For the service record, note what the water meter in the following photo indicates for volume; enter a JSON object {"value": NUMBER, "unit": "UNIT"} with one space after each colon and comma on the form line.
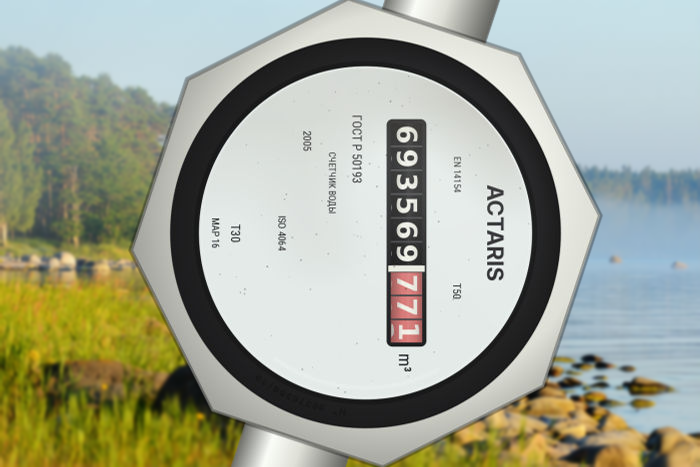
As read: {"value": 693569.771, "unit": "m³"}
